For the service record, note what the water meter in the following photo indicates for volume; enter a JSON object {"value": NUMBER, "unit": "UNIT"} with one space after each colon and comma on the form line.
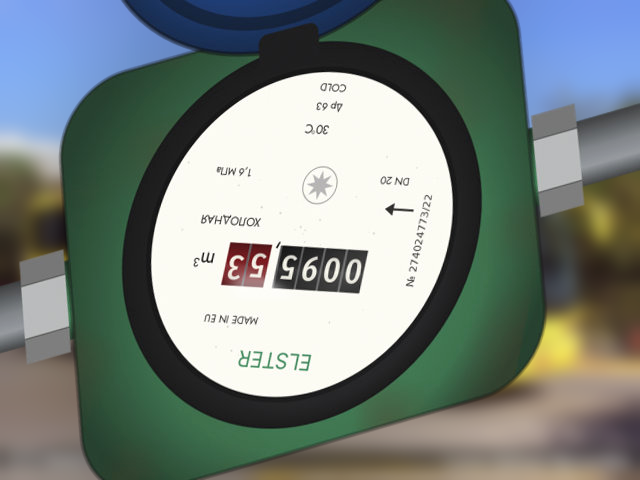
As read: {"value": 95.53, "unit": "m³"}
